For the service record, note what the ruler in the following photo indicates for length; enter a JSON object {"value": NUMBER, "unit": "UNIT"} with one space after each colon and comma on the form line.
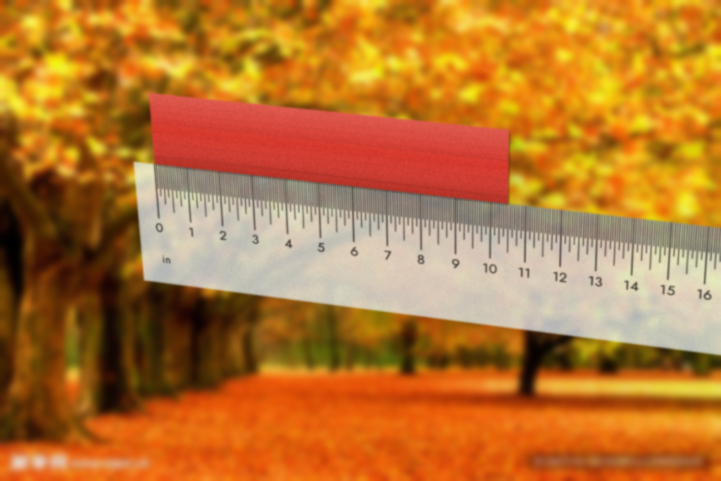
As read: {"value": 10.5, "unit": "in"}
